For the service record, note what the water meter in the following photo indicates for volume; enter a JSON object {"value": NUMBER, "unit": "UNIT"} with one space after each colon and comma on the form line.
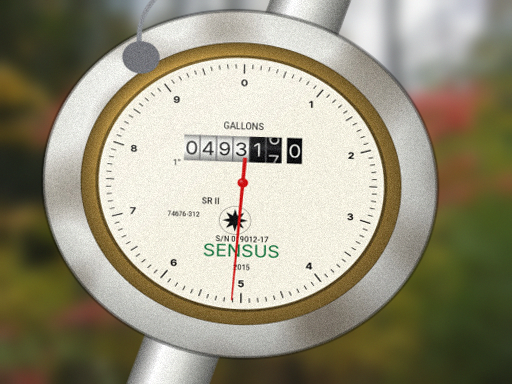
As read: {"value": 493165.1, "unit": "gal"}
